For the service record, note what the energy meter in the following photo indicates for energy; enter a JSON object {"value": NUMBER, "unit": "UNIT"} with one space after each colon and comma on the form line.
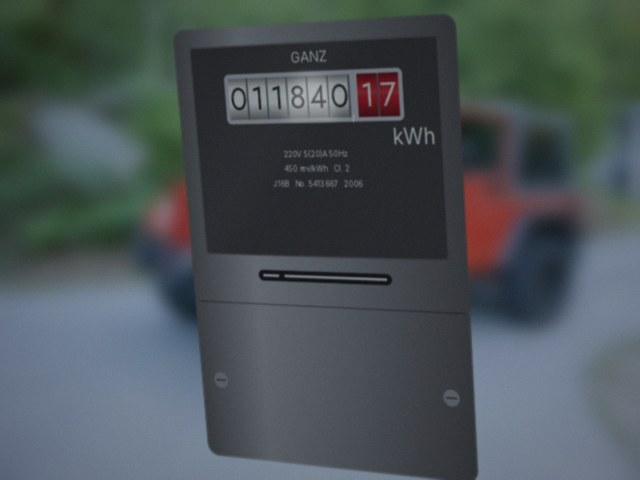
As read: {"value": 11840.17, "unit": "kWh"}
